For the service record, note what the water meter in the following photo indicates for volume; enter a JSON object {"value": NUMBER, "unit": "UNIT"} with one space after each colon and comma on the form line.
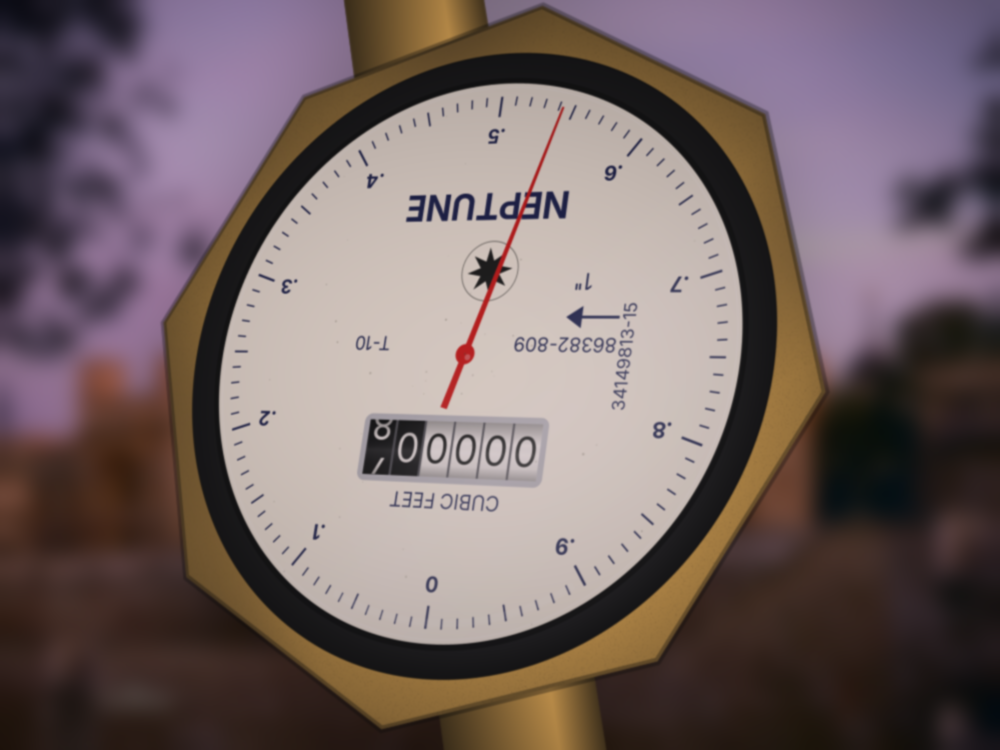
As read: {"value": 7.54, "unit": "ft³"}
